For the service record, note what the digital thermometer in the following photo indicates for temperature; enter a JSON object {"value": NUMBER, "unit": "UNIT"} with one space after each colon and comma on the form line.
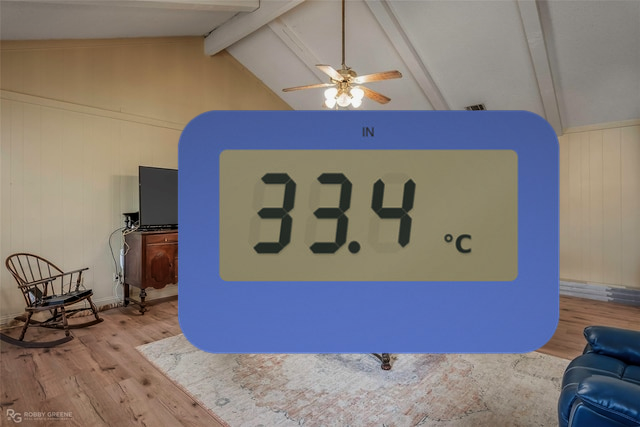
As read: {"value": 33.4, "unit": "°C"}
